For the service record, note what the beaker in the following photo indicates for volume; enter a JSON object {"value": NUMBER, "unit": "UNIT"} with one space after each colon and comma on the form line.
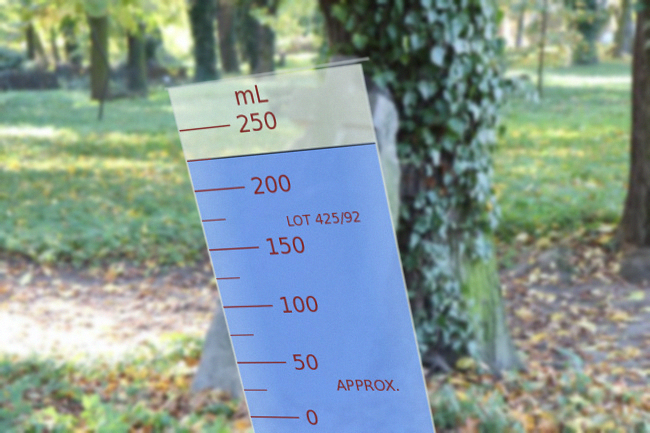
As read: {"value": 225, "unit": "mL"}
